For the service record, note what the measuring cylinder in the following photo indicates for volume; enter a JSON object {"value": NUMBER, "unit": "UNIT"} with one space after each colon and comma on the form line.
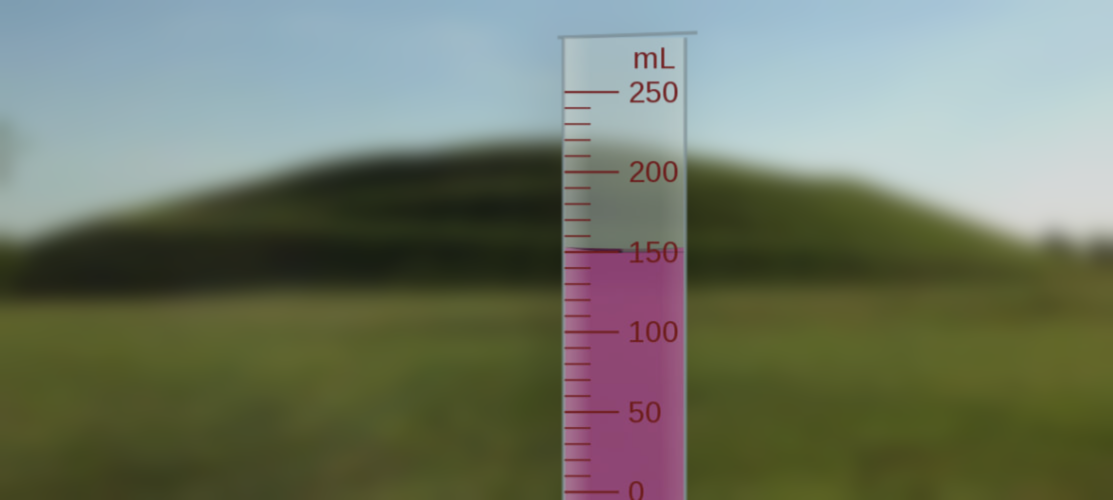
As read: {"value": 150, "unit": "mL"}
